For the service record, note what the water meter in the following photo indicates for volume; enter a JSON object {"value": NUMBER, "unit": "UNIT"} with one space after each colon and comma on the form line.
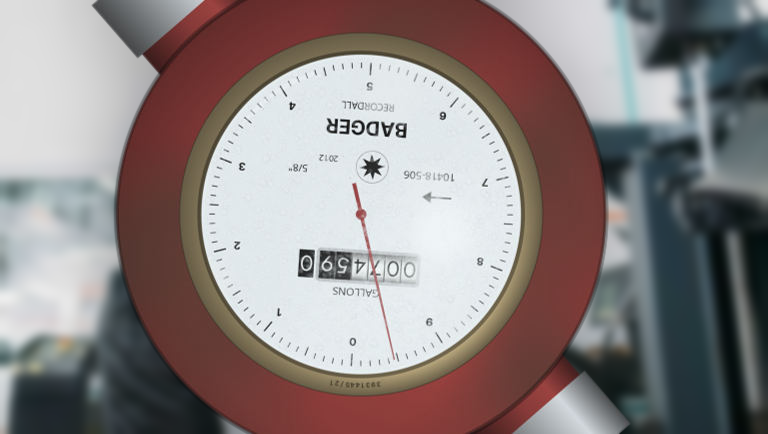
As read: {"value": 74589.5, "unit": "gal"}
